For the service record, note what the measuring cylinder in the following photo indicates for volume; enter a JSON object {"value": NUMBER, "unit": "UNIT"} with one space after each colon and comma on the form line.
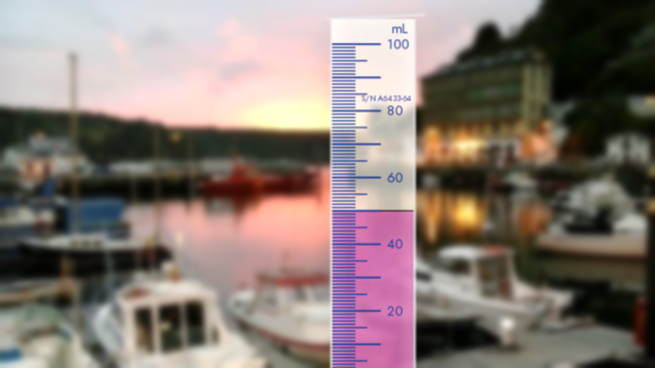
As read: {"value": 50, "unit": "mL"}
